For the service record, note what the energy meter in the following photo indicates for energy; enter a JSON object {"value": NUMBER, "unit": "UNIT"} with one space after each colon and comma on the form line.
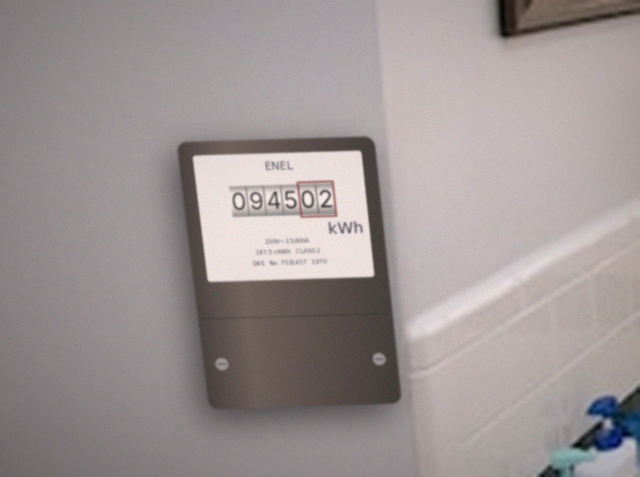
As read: {"value": 945.02, "unit": "kWh"}
